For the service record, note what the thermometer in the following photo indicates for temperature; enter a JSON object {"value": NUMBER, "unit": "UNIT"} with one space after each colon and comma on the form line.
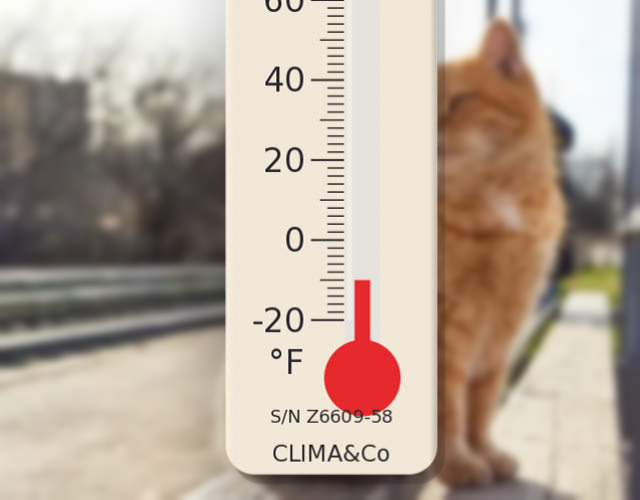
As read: {"value": -10, "unit": "°F"}
